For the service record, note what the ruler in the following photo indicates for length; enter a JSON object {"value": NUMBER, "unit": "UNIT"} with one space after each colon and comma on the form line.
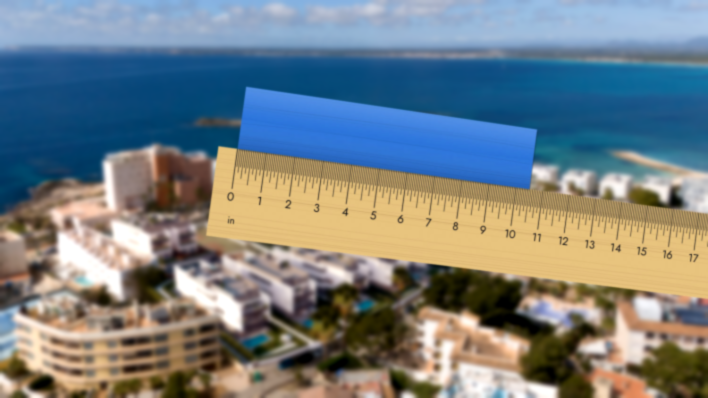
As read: {"value": 10.5, "unit": "in"}
